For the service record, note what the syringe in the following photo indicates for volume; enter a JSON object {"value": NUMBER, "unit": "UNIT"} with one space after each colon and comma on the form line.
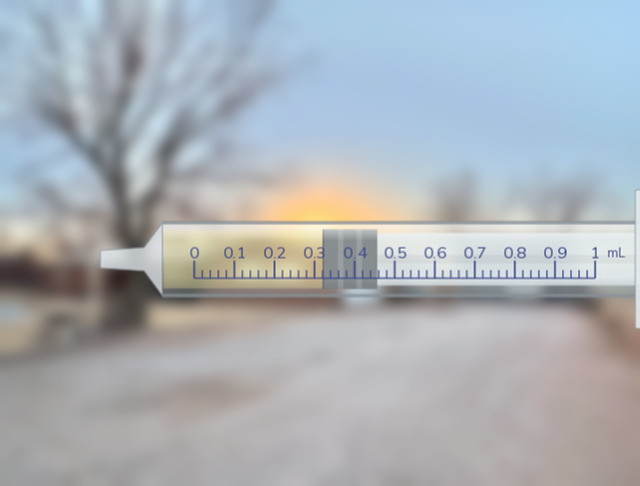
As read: {"value": 0.32, "unit": "mL"}
